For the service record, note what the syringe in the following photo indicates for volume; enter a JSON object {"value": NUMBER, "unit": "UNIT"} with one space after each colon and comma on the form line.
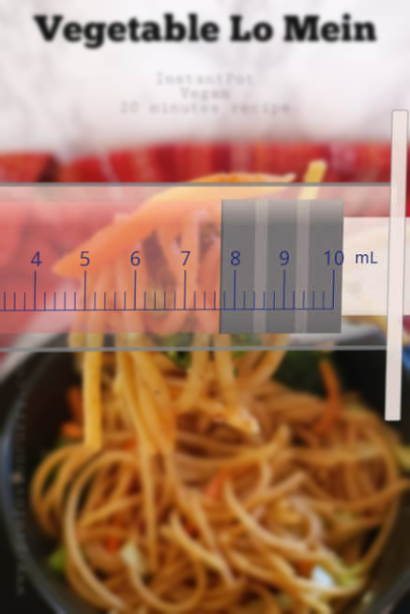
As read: {"value": 7.7, "unit": "mL"}
